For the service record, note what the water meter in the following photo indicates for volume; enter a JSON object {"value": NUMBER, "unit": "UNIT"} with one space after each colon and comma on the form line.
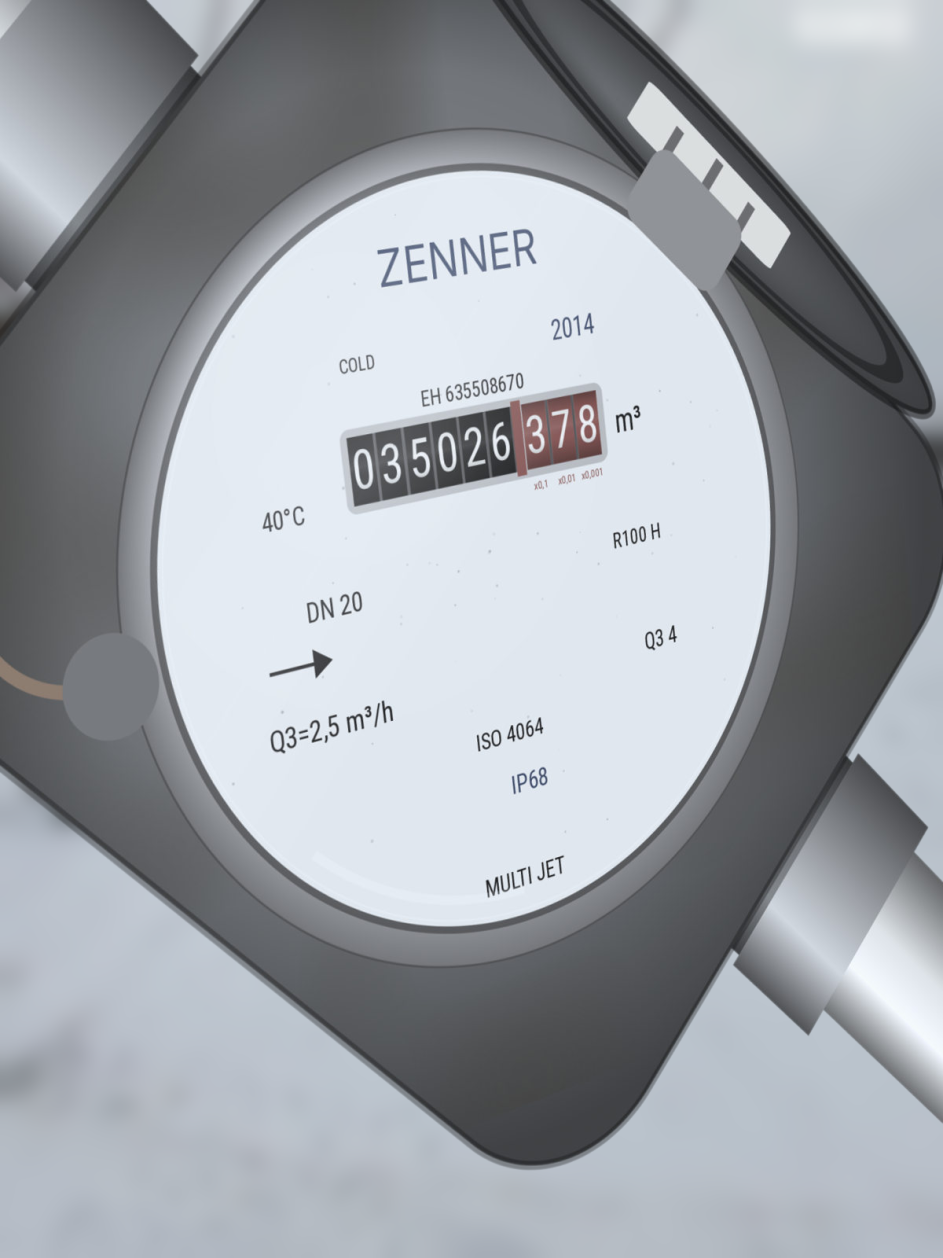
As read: {"value": 35026.378, "unit": "m³"}
